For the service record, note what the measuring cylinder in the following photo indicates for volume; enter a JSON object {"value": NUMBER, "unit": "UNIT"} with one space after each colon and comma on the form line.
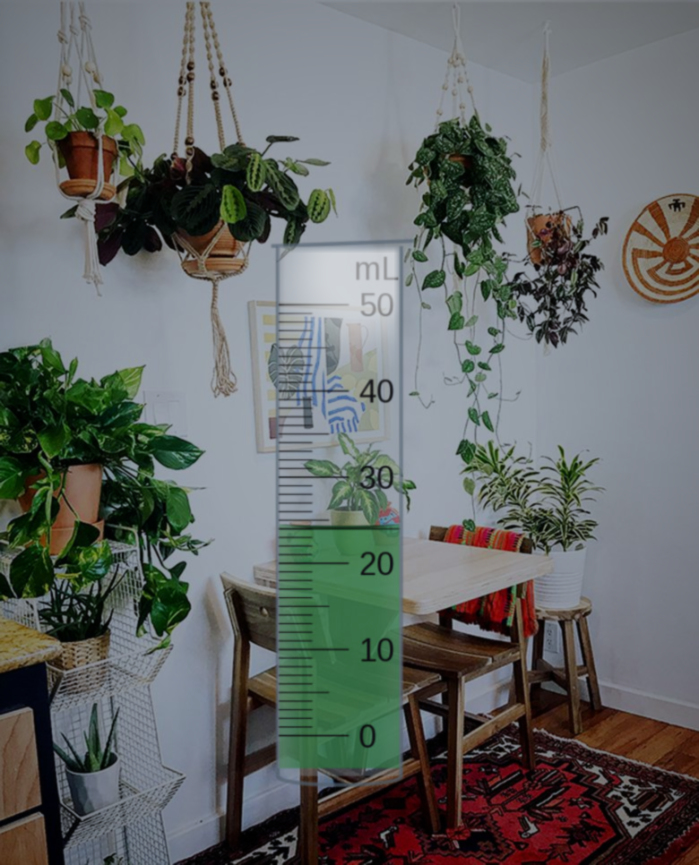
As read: {"value": 24, "unit": "mL"}
